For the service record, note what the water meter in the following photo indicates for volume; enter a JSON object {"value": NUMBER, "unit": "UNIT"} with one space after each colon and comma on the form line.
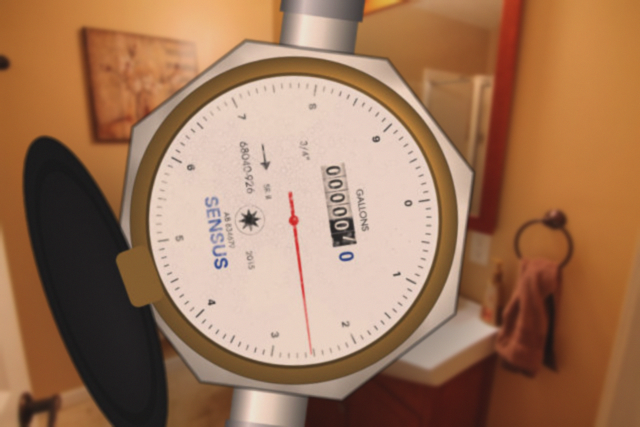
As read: {"value": 72.5, "unit": "gal"}
